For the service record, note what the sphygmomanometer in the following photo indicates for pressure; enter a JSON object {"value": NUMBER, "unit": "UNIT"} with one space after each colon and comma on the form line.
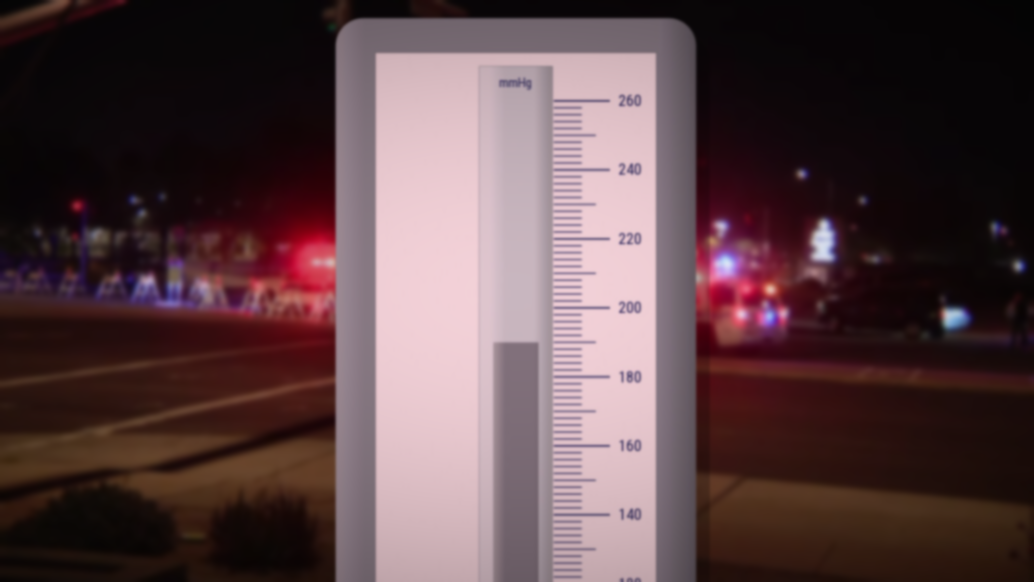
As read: {"value": 190, "unit": "mmHg"}
